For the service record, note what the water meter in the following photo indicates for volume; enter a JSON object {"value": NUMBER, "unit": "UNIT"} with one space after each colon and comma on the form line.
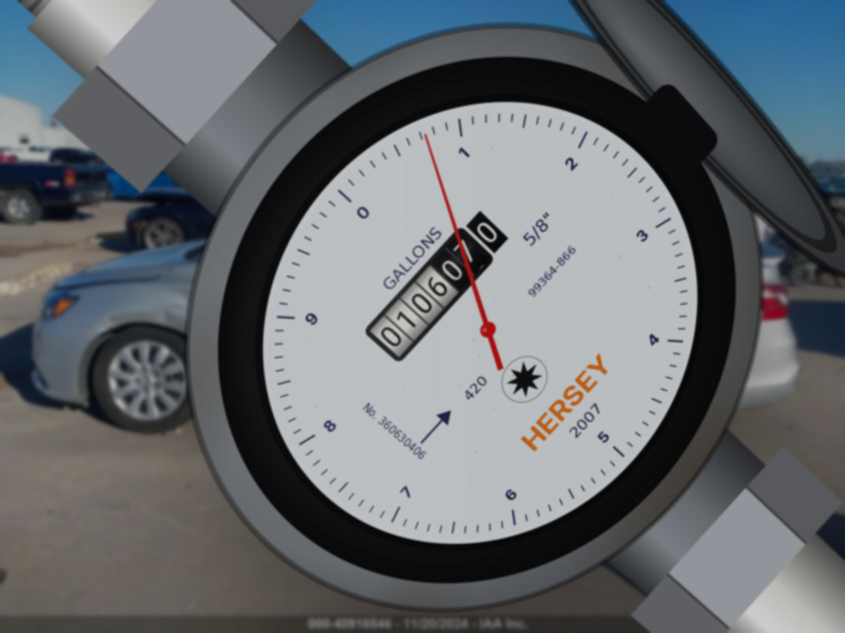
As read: {"value": 106070.7, "unit": "gal"}
